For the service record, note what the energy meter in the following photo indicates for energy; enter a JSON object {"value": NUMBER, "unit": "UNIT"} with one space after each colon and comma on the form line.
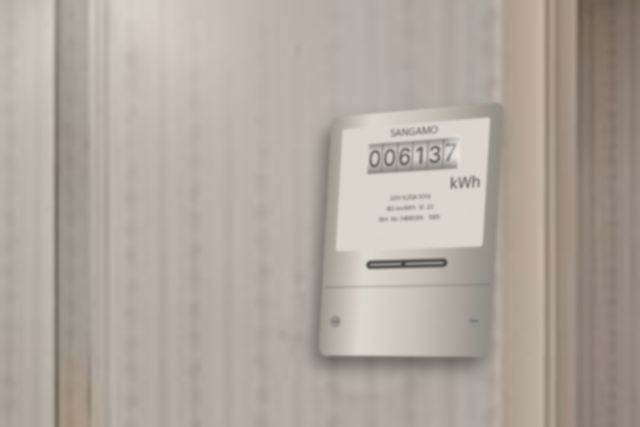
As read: {"value": 6137, "unit": "kWh"}
